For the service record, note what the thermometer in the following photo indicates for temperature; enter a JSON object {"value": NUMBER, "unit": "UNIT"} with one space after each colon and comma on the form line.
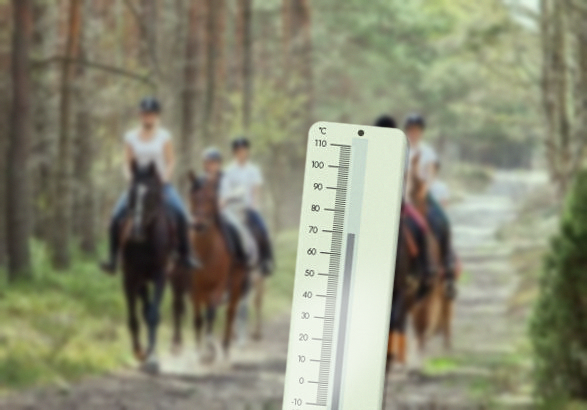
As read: {"value": 70, "unit": "°C"}
